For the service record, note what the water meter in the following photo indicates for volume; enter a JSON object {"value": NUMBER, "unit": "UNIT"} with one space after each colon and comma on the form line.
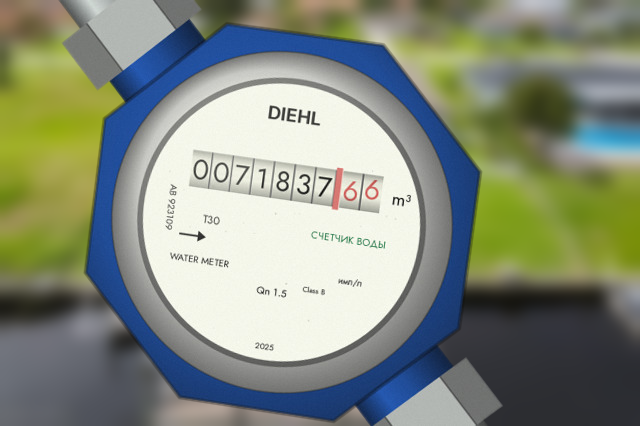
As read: {"value": 71837.66, "unit": "m³"}
